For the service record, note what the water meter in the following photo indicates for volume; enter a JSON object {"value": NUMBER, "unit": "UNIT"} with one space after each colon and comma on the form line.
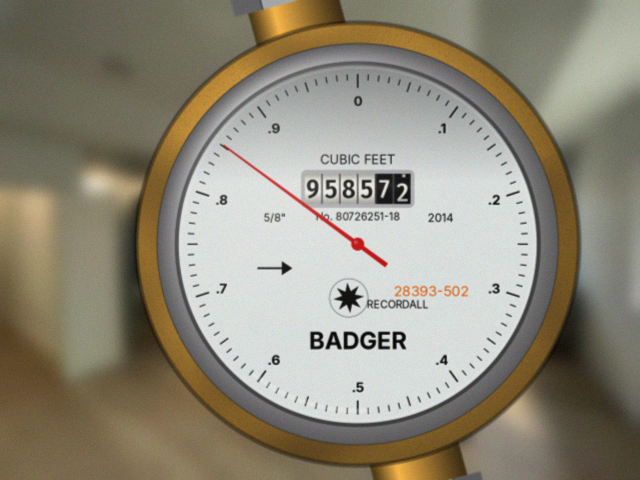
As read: {"value": 958571.85, "unit": "ft³"}
